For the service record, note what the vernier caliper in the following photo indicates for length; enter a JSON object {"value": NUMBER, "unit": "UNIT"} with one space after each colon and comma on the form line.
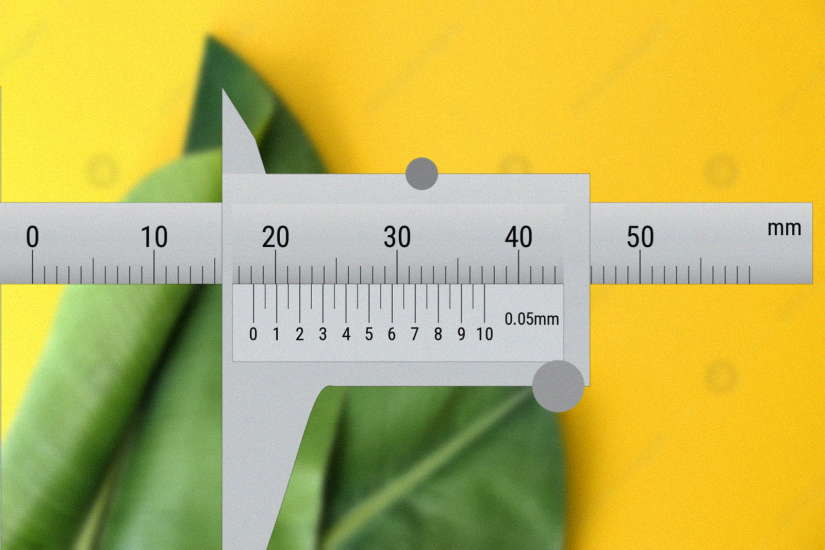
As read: {"value": 18.2, "unit": "mm"}
